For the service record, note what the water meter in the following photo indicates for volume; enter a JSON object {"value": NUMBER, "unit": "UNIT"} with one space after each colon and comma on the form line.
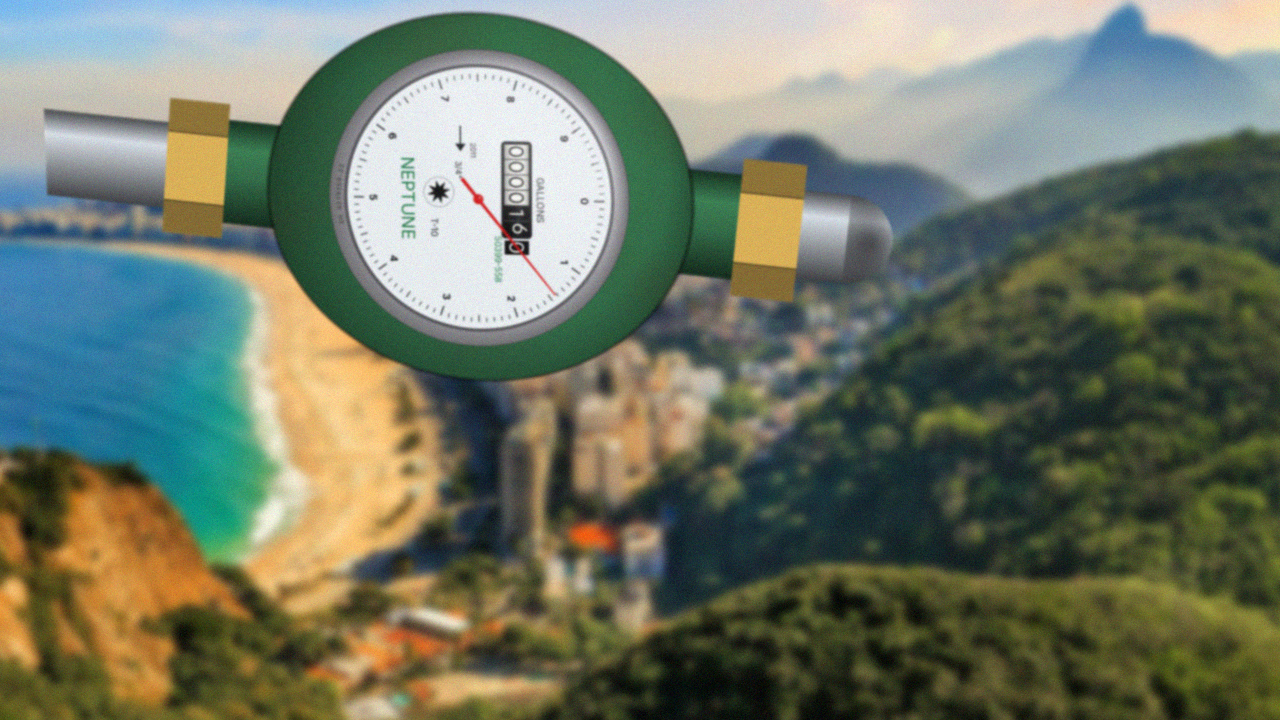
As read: {"value": 161.4, "unit": "gal"}
